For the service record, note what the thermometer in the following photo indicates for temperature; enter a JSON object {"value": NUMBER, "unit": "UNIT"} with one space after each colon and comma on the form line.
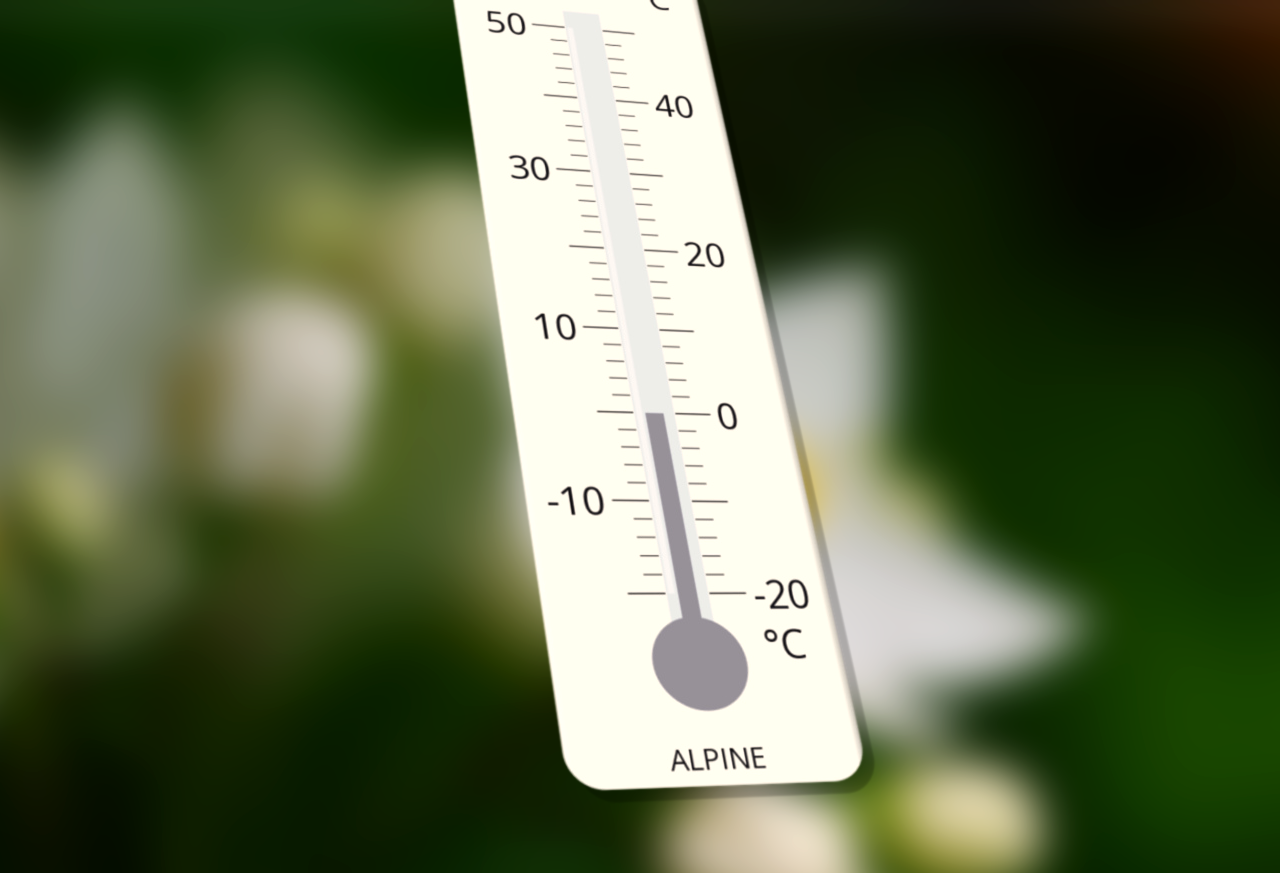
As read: {"value": 0, "unit": "°C"}
